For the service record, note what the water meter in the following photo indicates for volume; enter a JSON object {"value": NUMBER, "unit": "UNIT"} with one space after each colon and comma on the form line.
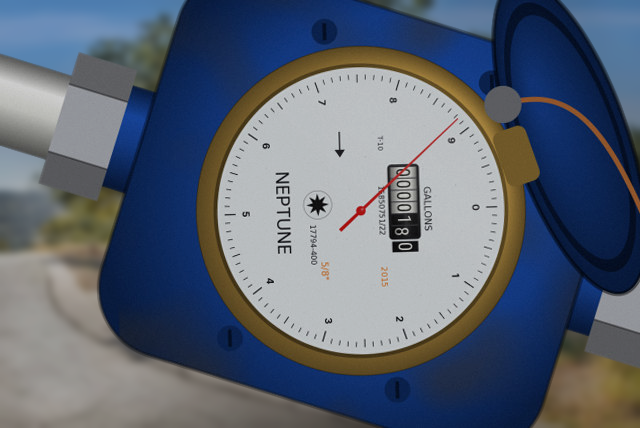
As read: {"value": 178.8, "unit": "gal"}
